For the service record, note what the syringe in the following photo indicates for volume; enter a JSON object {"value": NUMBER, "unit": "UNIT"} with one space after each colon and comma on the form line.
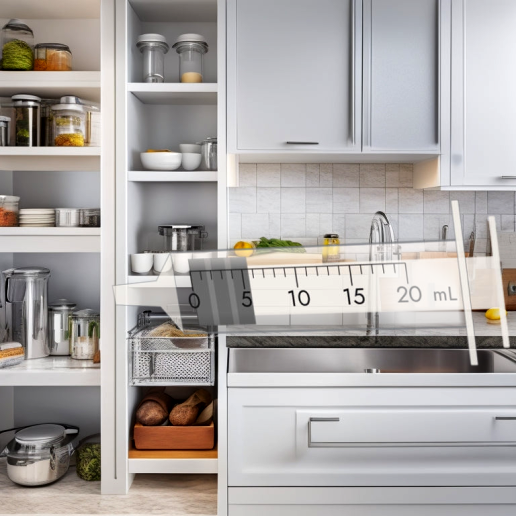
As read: {"value": 0, "unit": "mL"}
